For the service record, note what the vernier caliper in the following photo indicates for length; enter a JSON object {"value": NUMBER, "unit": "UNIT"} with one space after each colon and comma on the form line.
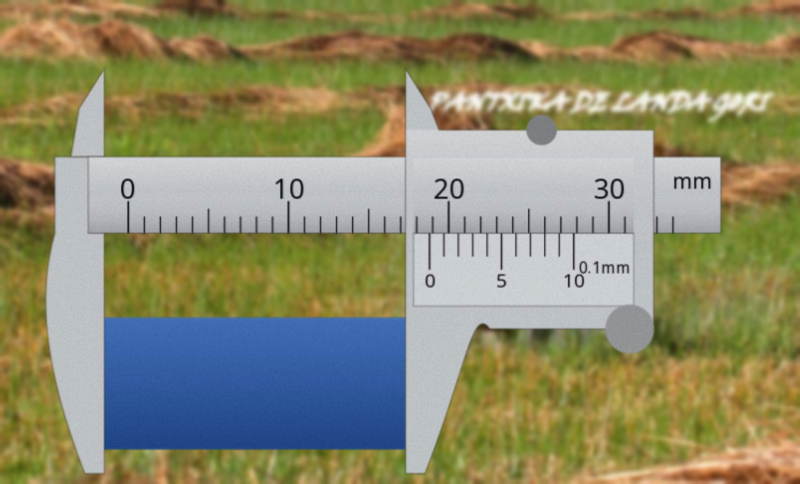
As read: {"value": 18.8, "unit": "mm"}
